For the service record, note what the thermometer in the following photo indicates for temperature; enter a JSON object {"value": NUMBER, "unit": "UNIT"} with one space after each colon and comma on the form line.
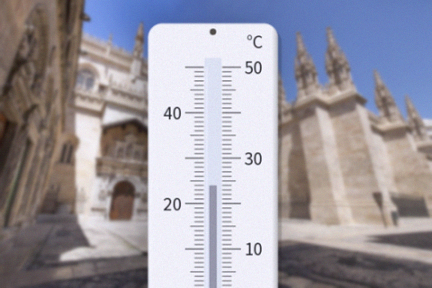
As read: {"value": 24, "unit": "°C"}
